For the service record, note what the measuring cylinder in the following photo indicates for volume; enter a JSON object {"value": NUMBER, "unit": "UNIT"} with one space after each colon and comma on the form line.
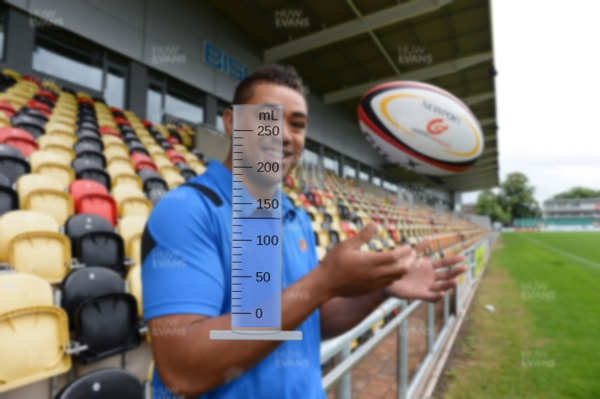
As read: {"value": 130, "unit": "mL"}
